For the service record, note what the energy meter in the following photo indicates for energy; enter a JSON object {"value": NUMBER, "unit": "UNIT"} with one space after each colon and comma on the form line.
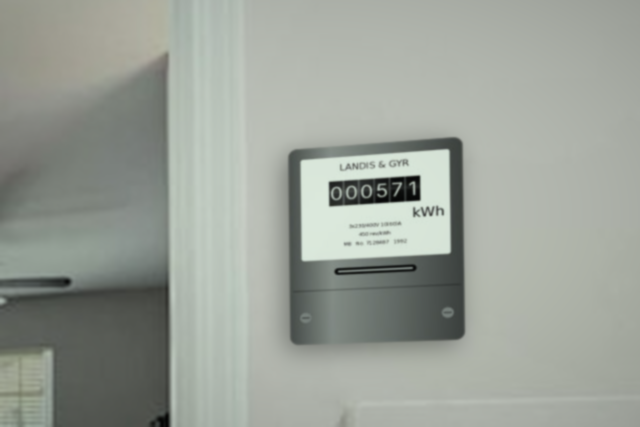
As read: {"value": 571, "unit": "kWh"}
